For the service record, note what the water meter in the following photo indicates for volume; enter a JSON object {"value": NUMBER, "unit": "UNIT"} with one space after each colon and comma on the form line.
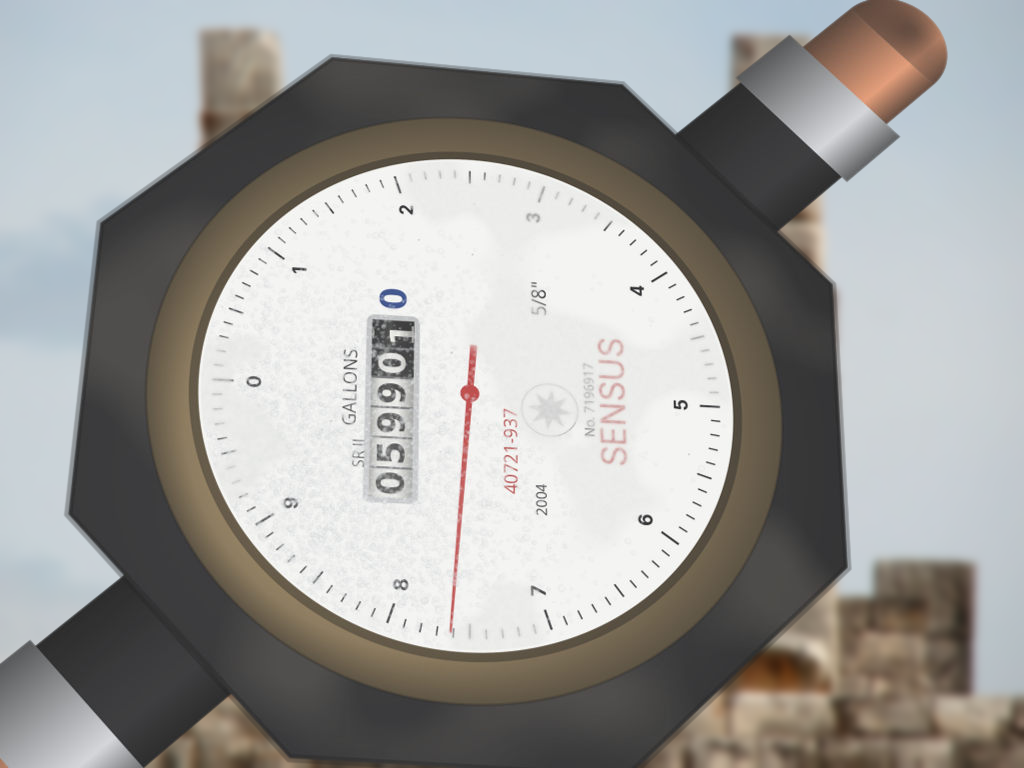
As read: {"value": 599007.6, "unit": "gal"}
